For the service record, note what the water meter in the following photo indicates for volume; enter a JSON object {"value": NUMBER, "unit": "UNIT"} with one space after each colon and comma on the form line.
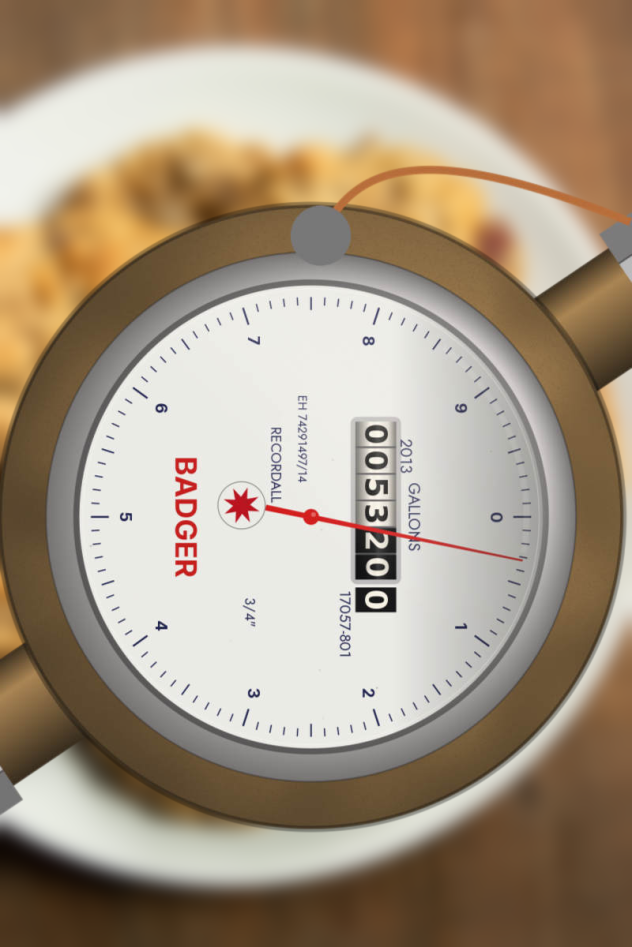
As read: {"value": 53200.3, "unit": "gal"}
